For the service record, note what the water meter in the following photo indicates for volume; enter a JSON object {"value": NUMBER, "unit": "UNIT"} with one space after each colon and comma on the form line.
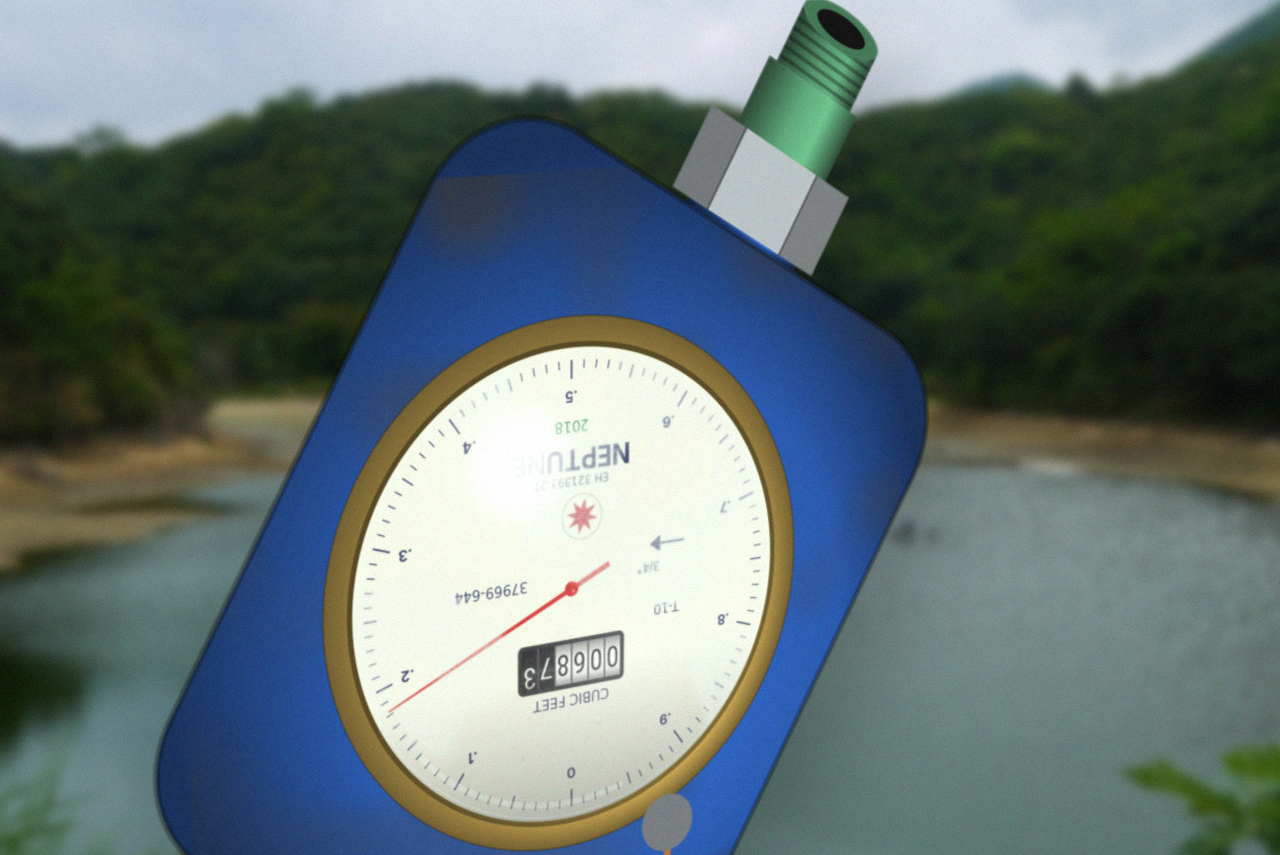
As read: {"value": 6873.18, "unit": "ft³"}
